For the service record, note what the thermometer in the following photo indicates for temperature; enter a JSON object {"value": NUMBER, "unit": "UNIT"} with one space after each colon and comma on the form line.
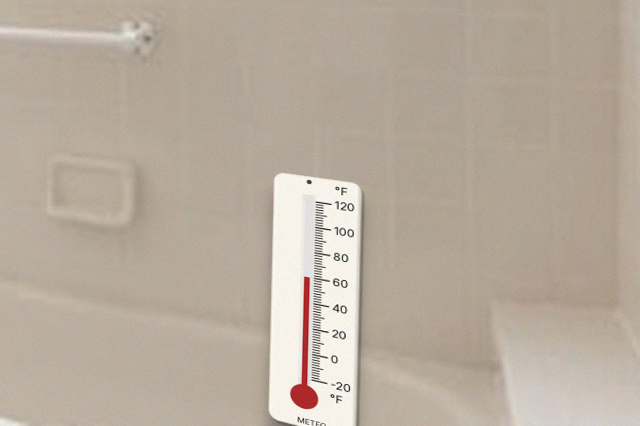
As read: {"value": 60, "unit": "°F"}
